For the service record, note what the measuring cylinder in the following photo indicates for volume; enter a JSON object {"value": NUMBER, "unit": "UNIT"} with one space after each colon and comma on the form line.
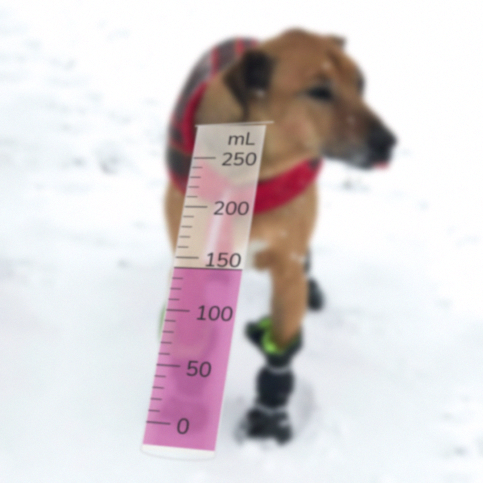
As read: {"value": 140, "unit": "mL"}
